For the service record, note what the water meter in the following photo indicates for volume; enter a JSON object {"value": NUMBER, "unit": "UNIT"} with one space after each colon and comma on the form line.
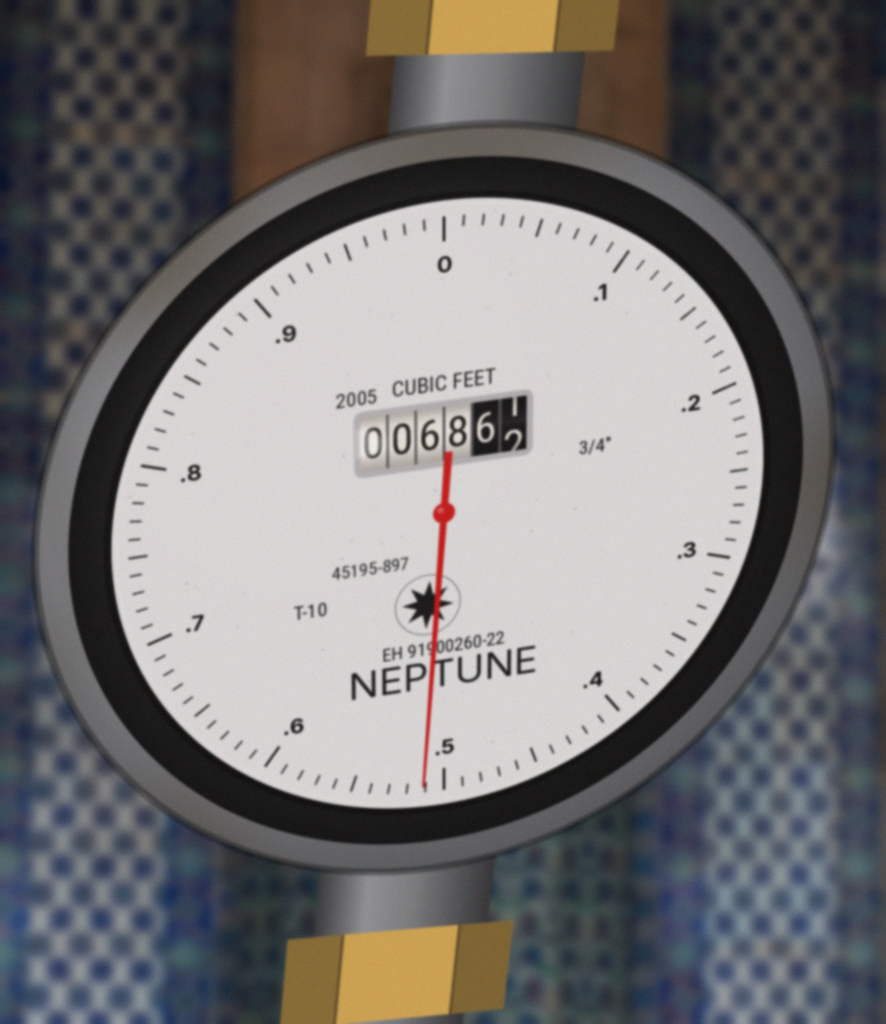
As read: {"value": 6861.51, "unit": "ft³"}
